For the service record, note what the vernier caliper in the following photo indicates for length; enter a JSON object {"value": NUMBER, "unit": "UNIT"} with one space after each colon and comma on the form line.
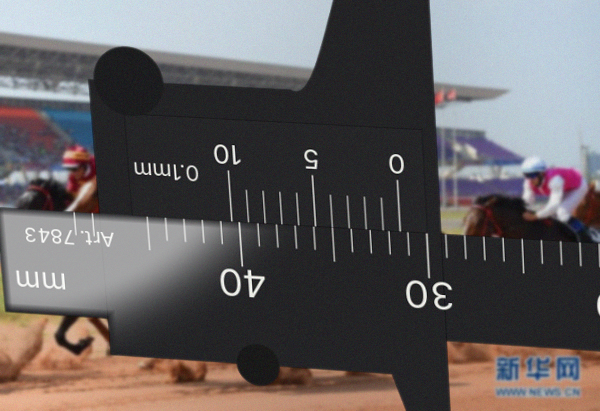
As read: {"value": 31.4, "unit": "mm"}
